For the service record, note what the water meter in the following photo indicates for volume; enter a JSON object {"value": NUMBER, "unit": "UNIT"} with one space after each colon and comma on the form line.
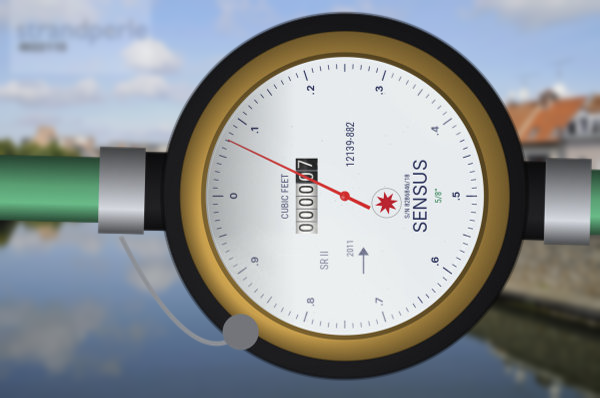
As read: {"value": 7.07, "unit": "ft³"}
